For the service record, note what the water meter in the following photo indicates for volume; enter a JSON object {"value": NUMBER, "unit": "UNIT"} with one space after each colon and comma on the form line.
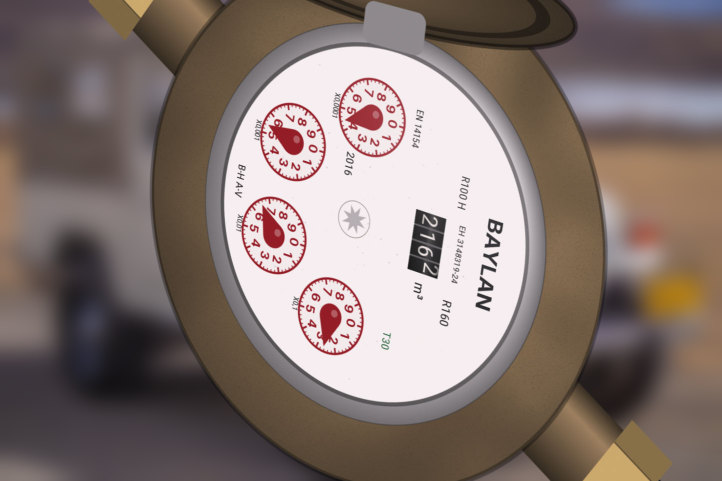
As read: {"value": 2162.2654, "unit": "m³"}
